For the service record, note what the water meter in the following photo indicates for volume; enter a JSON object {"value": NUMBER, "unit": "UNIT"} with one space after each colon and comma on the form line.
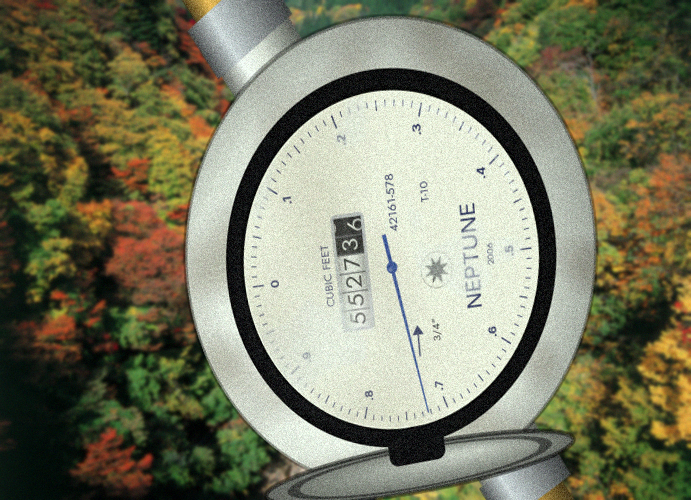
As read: {"value": 552735.72, "unit": "ft³"}
